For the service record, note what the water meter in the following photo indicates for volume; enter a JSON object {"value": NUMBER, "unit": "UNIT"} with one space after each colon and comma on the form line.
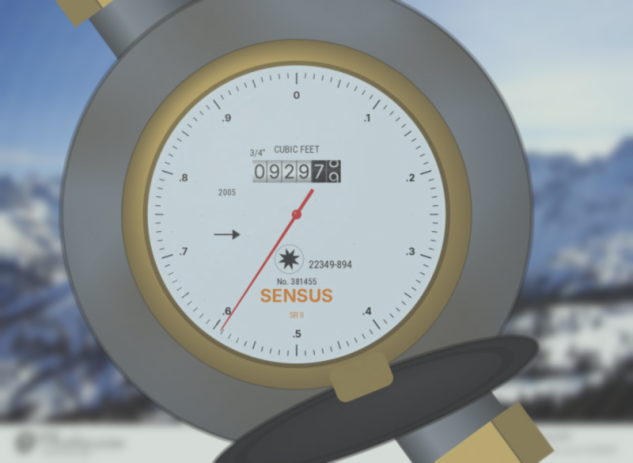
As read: {"value": 92978.59, "unit": "ft³"}
